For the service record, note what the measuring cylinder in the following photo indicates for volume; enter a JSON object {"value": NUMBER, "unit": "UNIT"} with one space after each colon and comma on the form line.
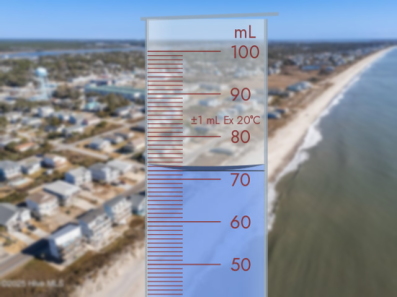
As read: {"value": 72, "unit": "mL"}
